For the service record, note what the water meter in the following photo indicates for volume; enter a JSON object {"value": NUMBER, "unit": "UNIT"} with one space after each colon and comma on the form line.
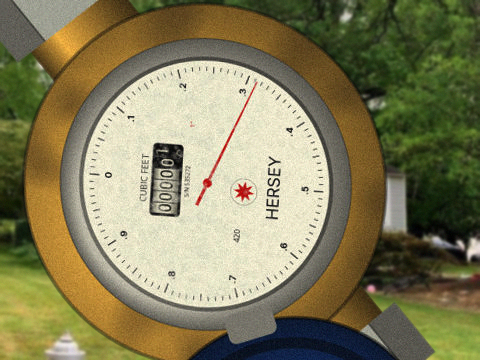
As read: {"value": 1.31, "unit": "ft³"}
